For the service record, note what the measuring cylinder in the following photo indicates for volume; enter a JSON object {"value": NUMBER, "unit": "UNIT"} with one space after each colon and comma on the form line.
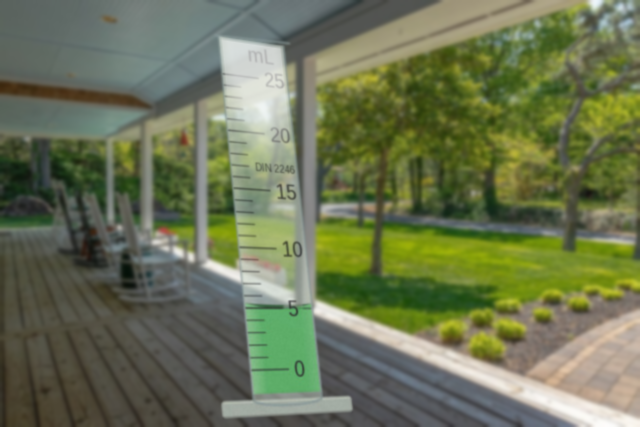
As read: {"value": 5, "unit": "mL"}
